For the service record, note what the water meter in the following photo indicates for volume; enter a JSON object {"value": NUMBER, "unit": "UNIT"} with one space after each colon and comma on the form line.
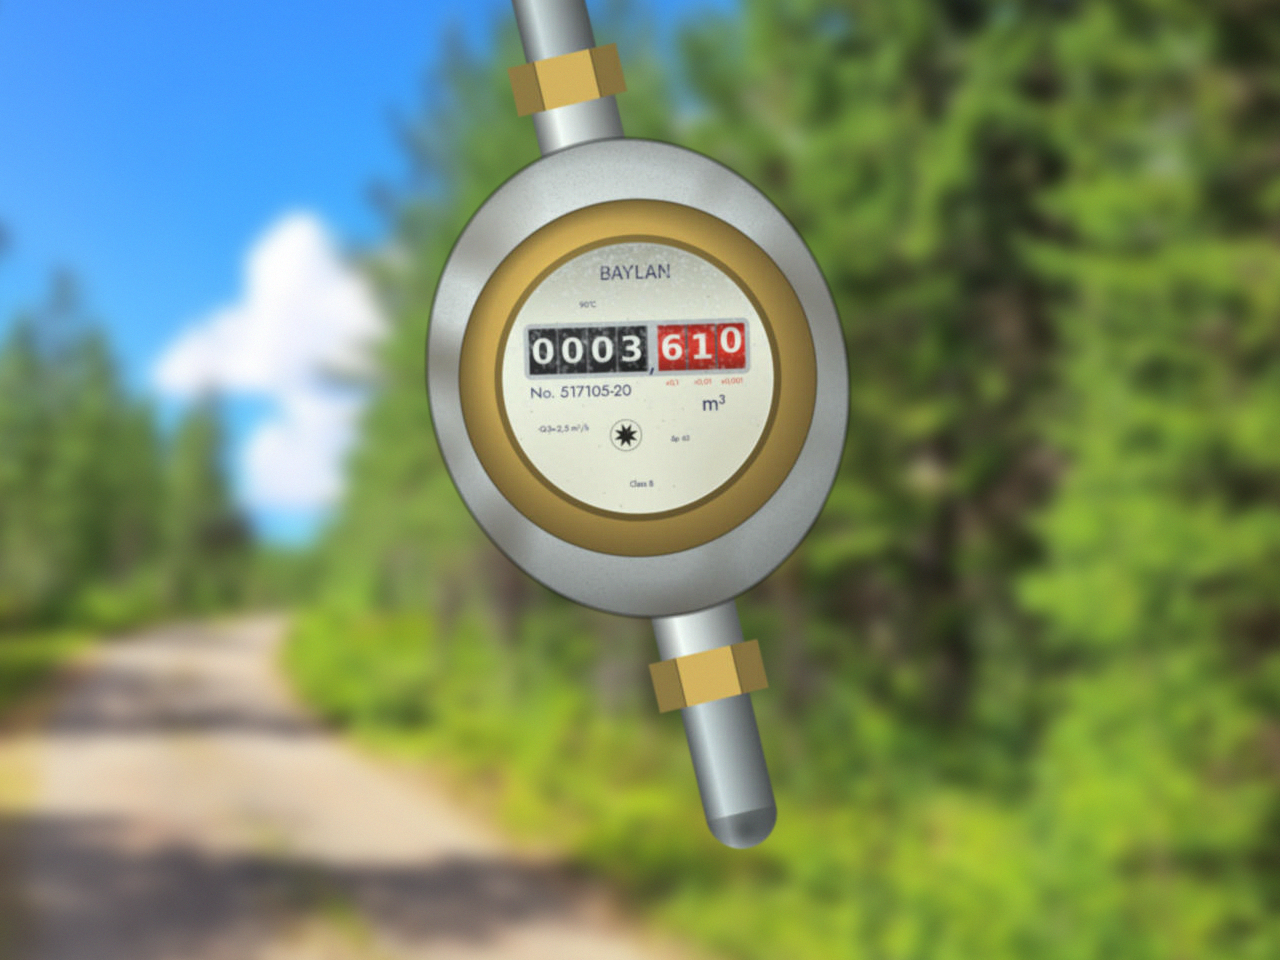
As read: {"value": 3.610, "unit": "m³"}
